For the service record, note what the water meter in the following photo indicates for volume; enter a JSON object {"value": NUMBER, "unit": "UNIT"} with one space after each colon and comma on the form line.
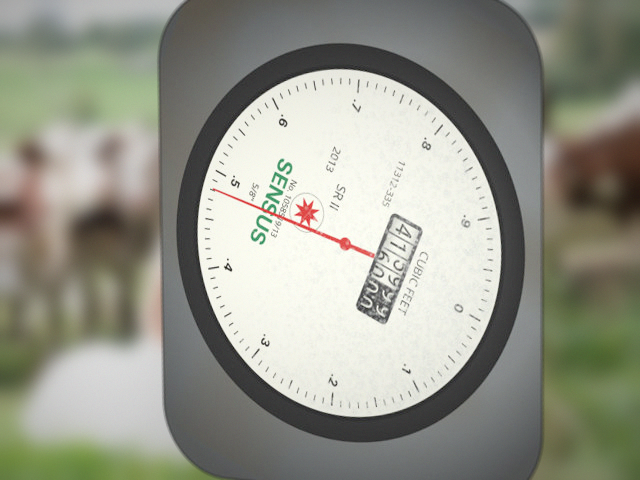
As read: {"value": 415999.48, "unit": "ft³"}
